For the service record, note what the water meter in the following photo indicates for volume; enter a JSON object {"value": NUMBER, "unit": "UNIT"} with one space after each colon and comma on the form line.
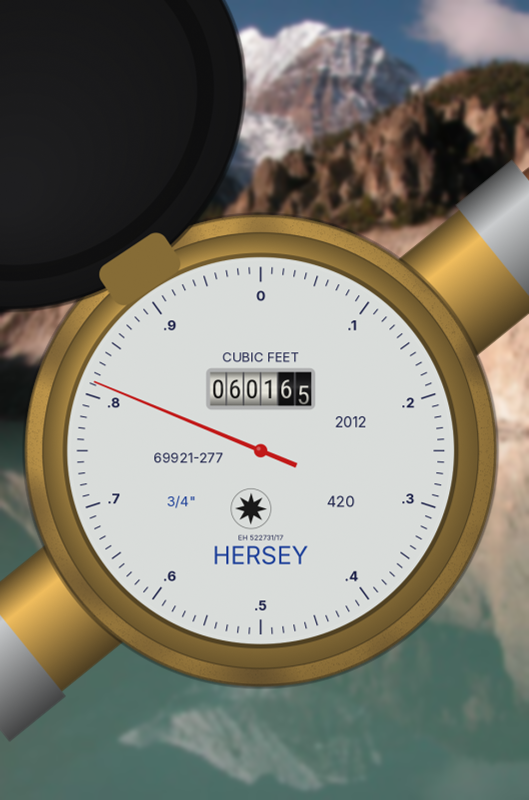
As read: {"value": 60164.81, "unit": "ft³"}
